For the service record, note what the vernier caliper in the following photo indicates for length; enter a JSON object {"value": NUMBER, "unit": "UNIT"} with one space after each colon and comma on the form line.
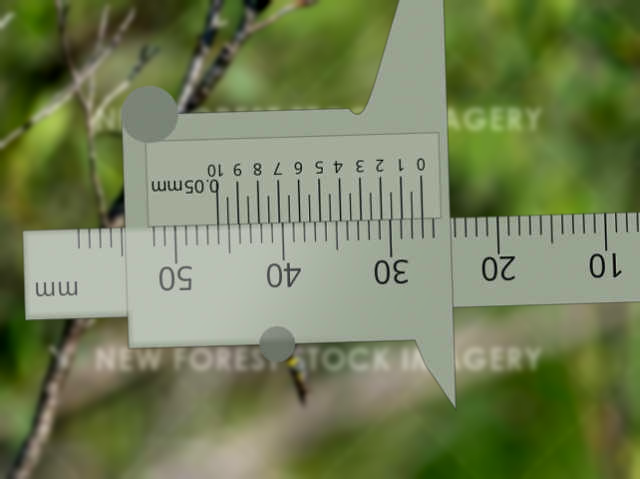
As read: {"value": 27.0, "unit": "mm"}
